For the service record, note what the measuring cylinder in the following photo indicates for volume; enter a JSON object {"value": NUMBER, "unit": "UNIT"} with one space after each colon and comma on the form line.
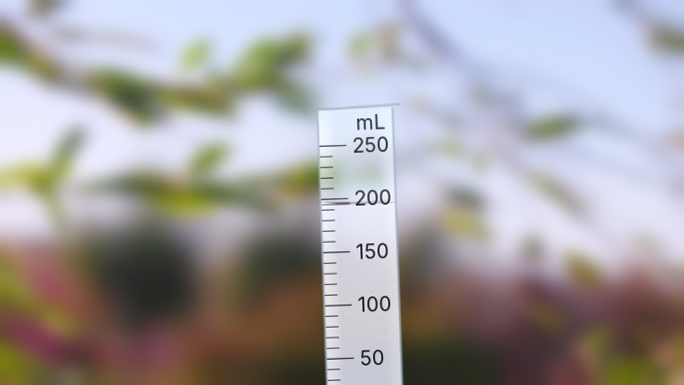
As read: {"value": 195, "unit": "mL"}
